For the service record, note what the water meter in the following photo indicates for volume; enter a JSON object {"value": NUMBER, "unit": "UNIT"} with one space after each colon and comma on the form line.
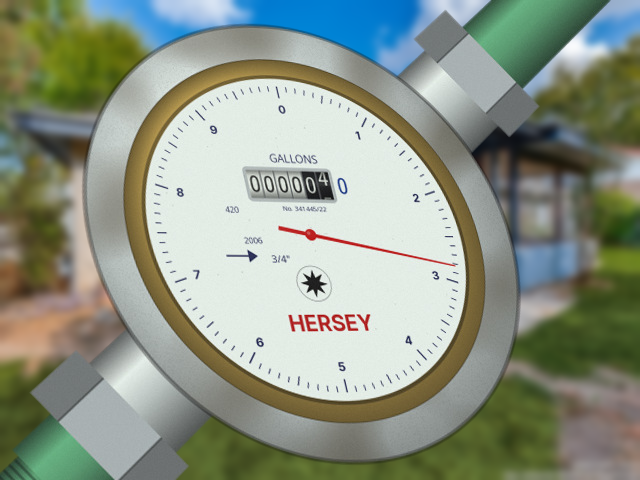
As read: {"value": 42.8, "unit": "gal"}
